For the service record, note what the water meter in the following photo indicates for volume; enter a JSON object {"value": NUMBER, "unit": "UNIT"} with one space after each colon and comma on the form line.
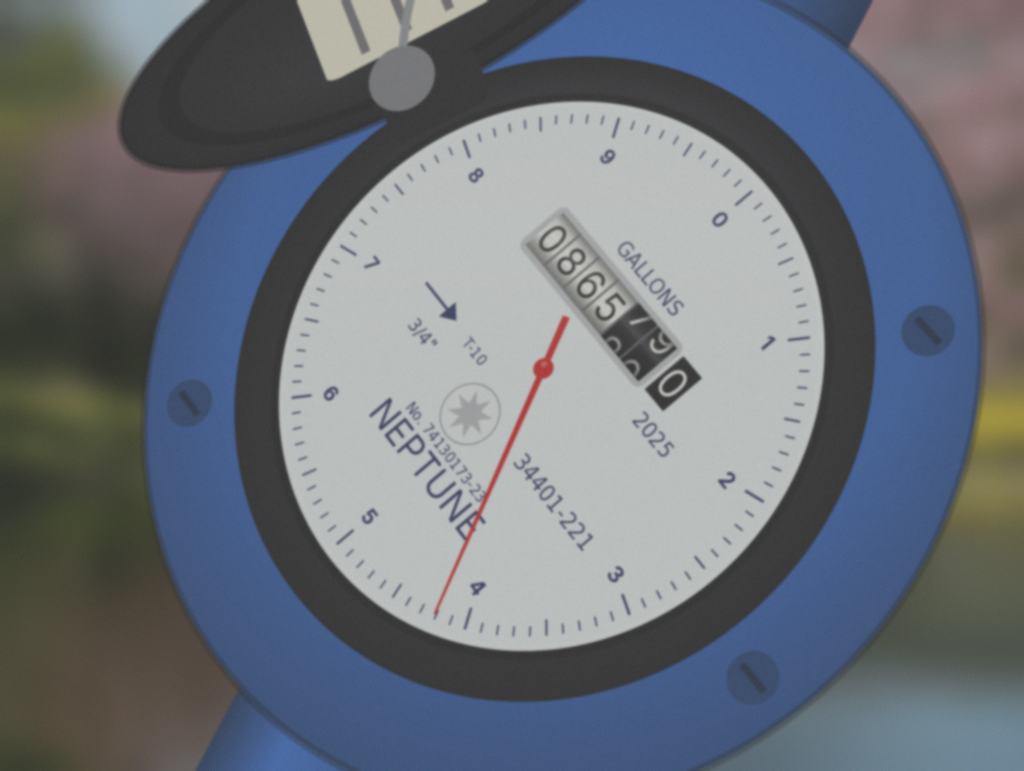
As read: {"value": 865794.2, "unit": "gal"}
